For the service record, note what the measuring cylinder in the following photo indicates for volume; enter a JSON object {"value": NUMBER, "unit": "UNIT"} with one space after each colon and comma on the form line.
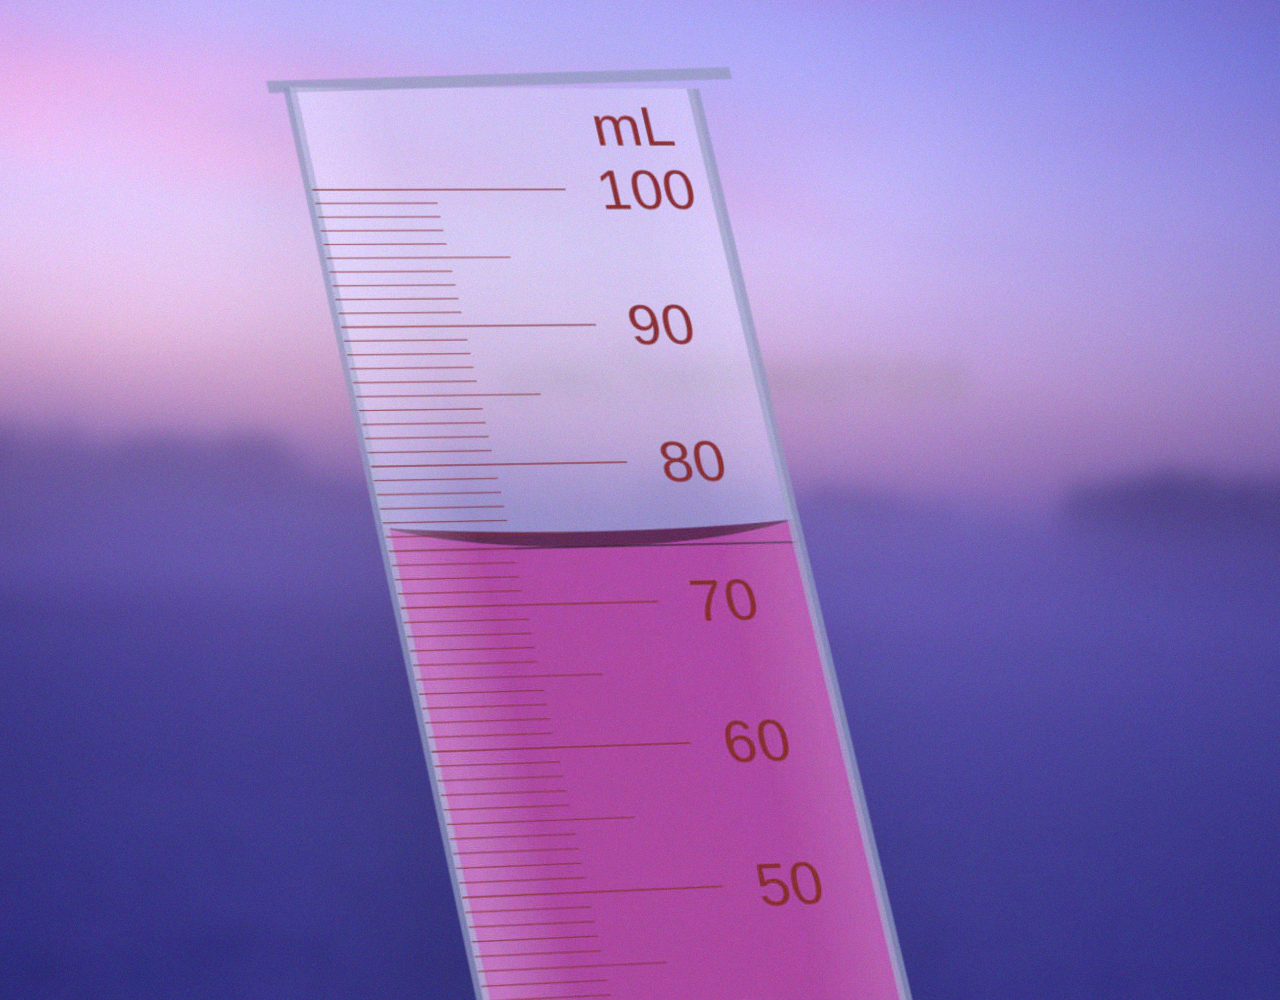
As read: {"value": 74, "unit": "mL"}
